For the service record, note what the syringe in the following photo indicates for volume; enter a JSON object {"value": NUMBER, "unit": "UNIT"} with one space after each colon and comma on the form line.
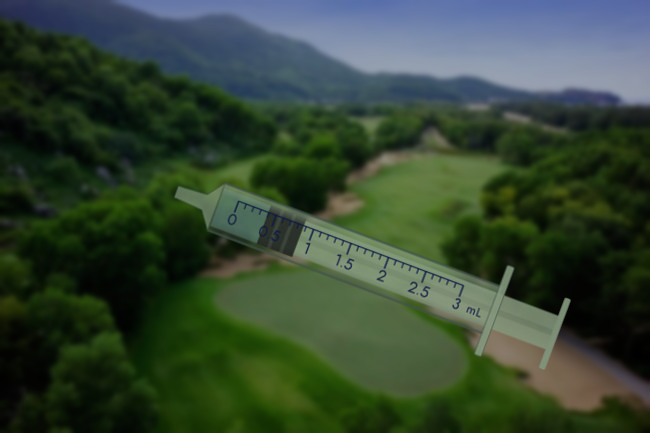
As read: {"value": 0.4, "unit": "mL"}
